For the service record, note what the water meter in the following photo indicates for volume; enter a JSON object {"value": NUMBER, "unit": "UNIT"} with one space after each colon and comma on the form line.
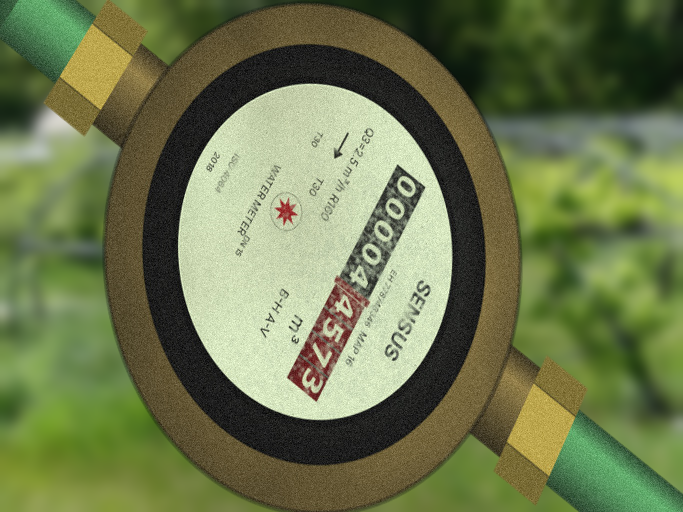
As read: {"value": 4.4573, "unit": "m³"}
